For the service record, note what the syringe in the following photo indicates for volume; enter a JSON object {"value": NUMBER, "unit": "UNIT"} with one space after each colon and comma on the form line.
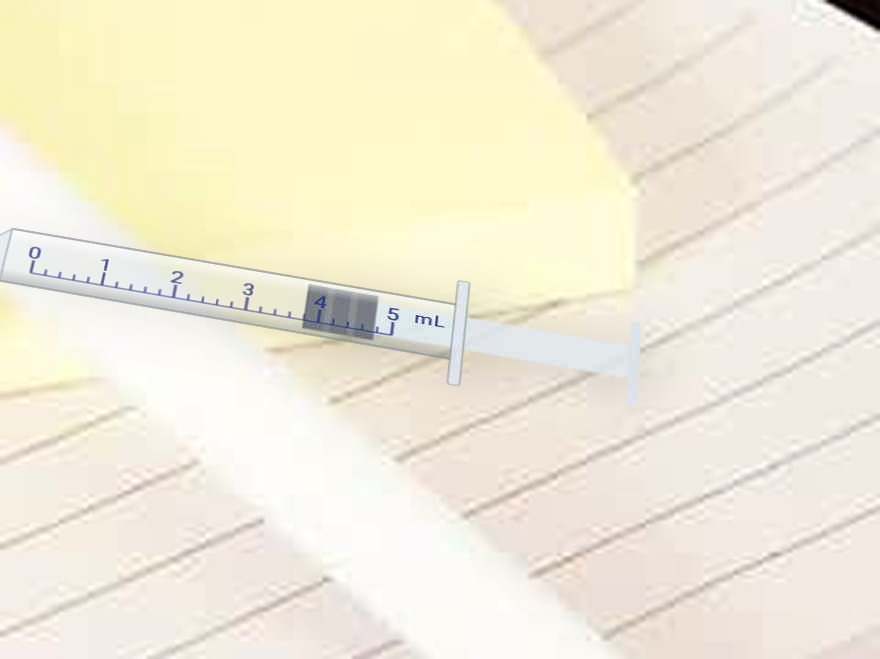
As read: {"value": 3.8, "unit": "mL"}
